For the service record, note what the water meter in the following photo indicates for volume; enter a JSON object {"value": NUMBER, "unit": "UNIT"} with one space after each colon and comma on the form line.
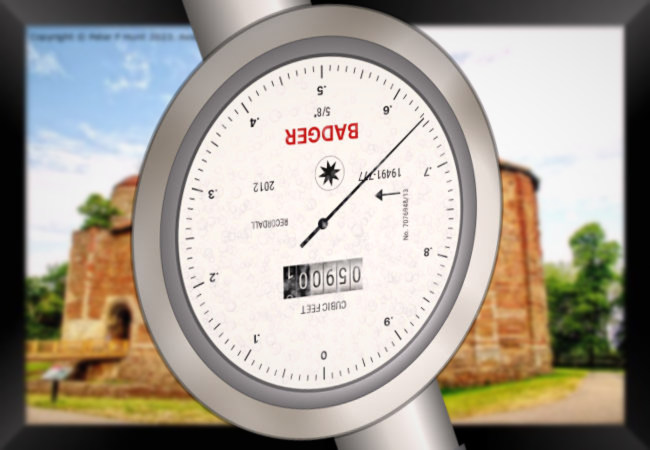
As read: {"value": 59000.64, "unit": "ft³"}
